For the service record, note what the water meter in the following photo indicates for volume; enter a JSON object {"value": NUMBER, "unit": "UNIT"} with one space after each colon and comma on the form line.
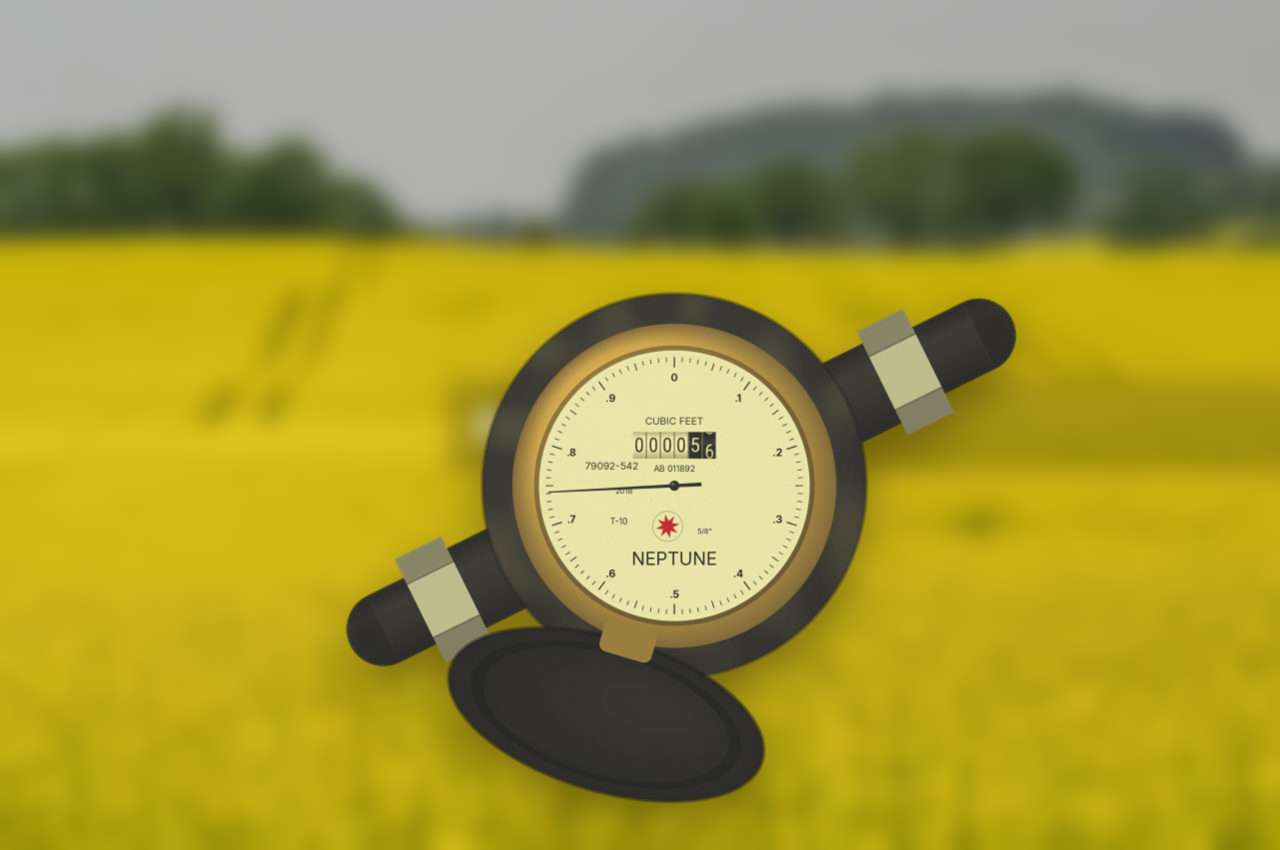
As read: {"value": 55.74, "unit": "ft³"}
